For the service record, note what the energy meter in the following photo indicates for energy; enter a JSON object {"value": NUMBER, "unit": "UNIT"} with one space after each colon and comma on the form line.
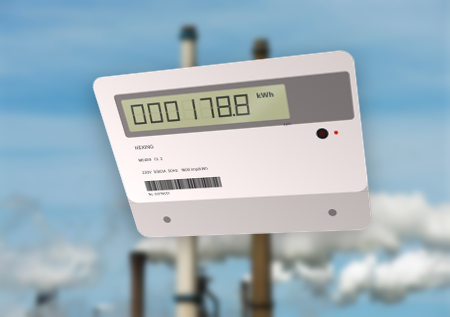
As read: {"value": 178.8, "unit": "kWh"}
